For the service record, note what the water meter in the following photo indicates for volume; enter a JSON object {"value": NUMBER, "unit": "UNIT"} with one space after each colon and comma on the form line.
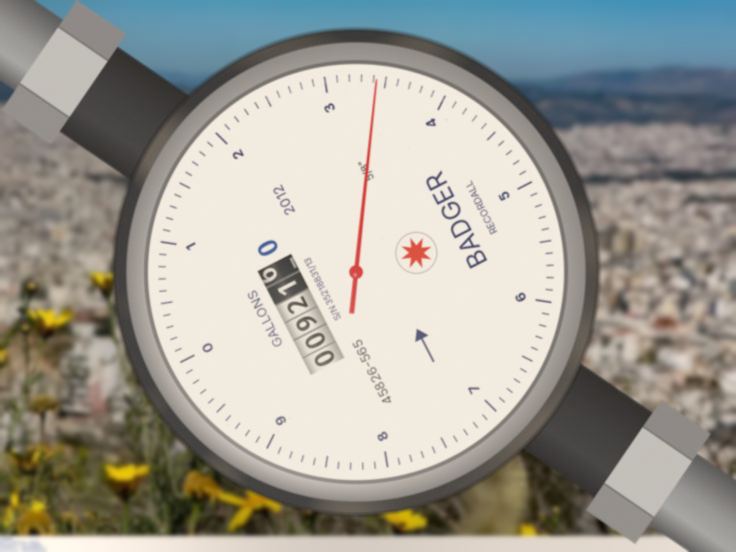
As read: {"value": 92163.4, "unit": "gal"}
